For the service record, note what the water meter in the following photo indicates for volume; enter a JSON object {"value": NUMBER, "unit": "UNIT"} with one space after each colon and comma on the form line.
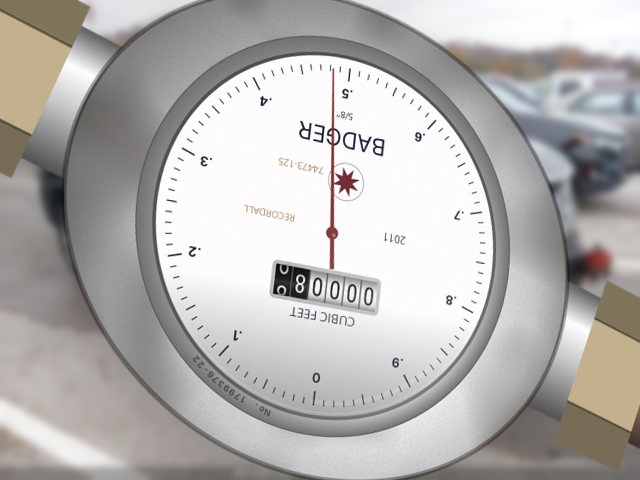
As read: {"value": 88.48, "unit": "ft³"}
